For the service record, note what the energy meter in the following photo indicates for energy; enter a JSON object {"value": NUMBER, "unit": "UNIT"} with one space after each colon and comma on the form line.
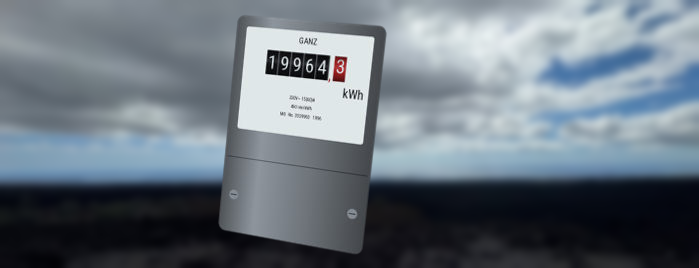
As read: {"value": 19964.3, "unit": "kWh"}
